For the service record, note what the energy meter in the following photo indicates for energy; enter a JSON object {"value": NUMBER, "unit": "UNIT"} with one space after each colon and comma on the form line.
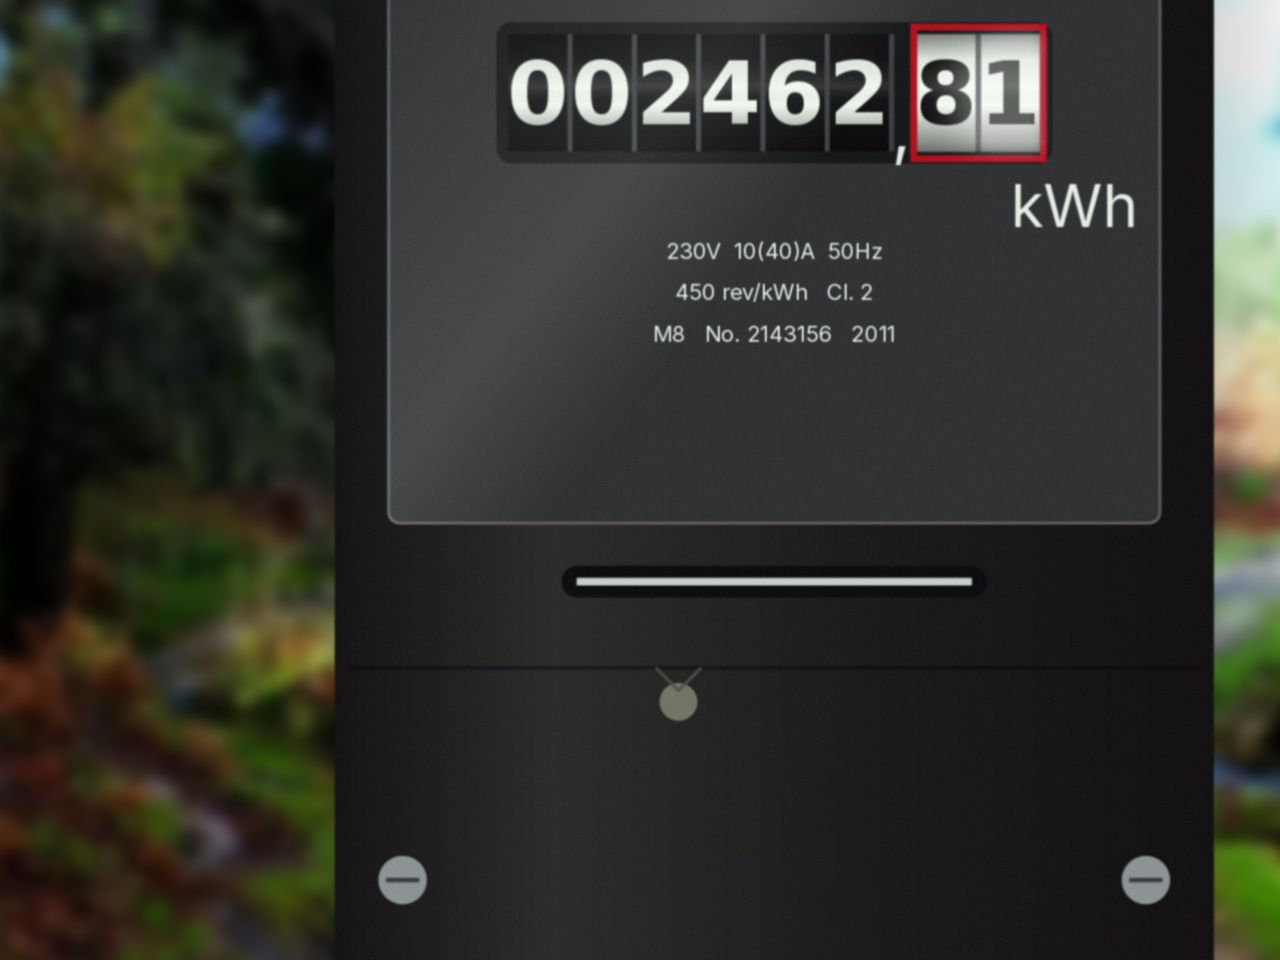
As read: {"value": 2462.81, "unit": "kWh"}
